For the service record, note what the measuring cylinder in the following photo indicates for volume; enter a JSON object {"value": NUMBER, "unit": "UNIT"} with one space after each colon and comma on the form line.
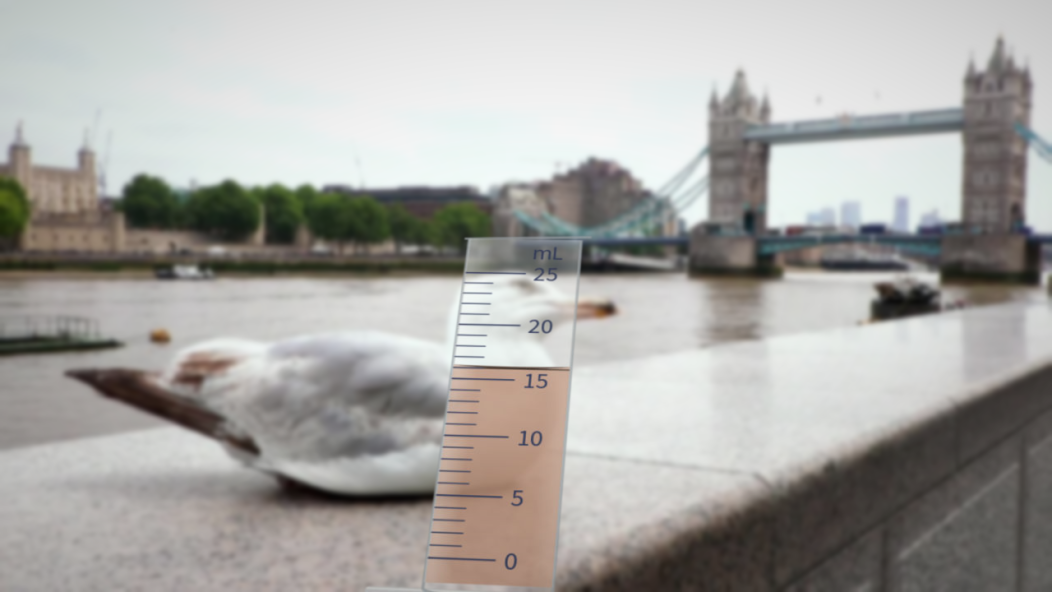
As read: {"value": 16, "unit": "mL"}
